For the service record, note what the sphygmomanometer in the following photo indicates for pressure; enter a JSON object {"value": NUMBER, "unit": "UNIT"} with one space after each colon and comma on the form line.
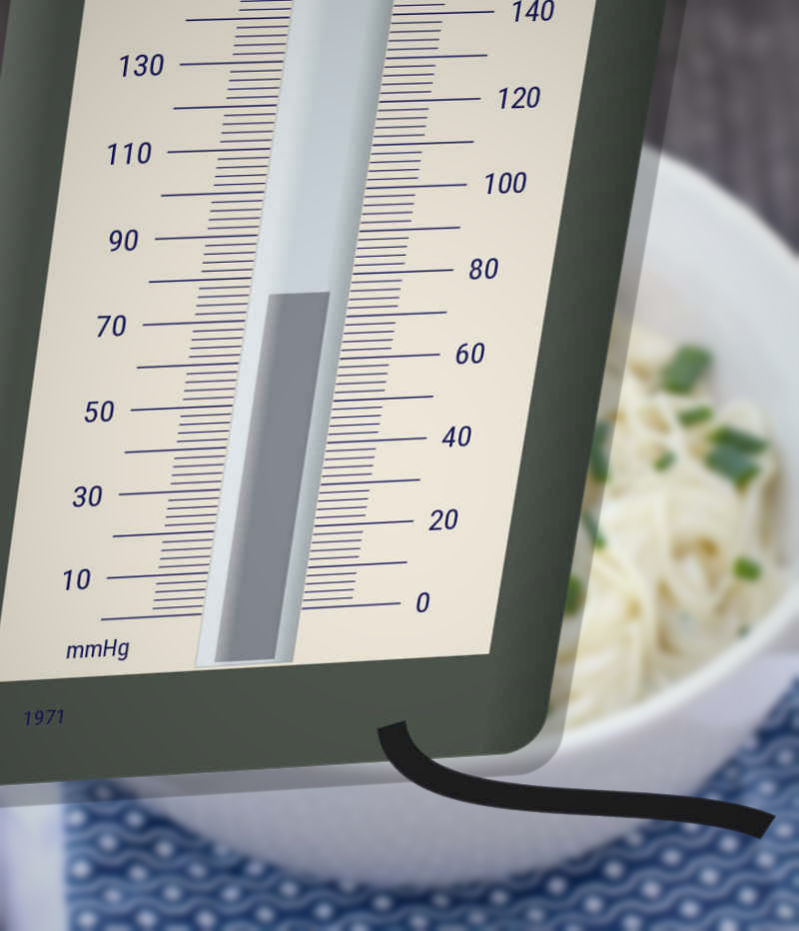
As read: {"value": 76, "unit": "mmHg"}
